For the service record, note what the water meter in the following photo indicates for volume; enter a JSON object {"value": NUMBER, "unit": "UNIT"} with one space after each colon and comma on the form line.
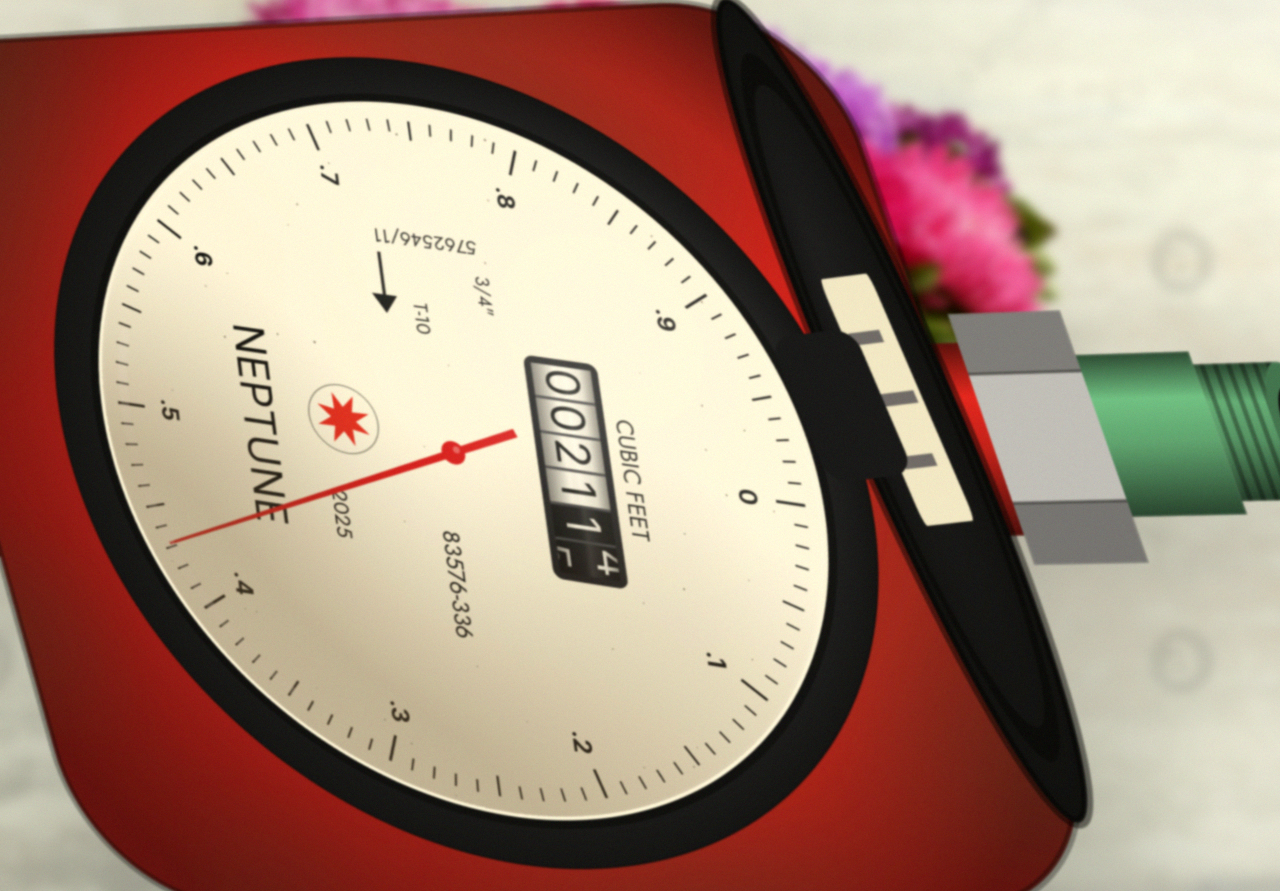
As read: {"value": 2114.43, "unit": "ft³"}
